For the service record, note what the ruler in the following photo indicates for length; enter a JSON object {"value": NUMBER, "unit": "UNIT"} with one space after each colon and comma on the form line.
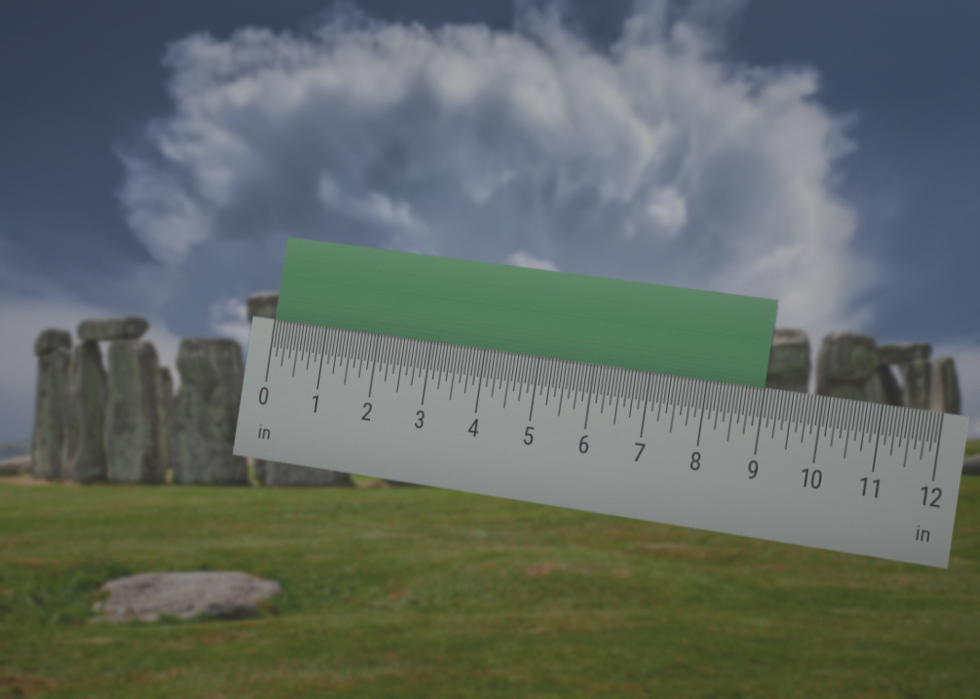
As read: {"value": 9, "unit": "in"}
